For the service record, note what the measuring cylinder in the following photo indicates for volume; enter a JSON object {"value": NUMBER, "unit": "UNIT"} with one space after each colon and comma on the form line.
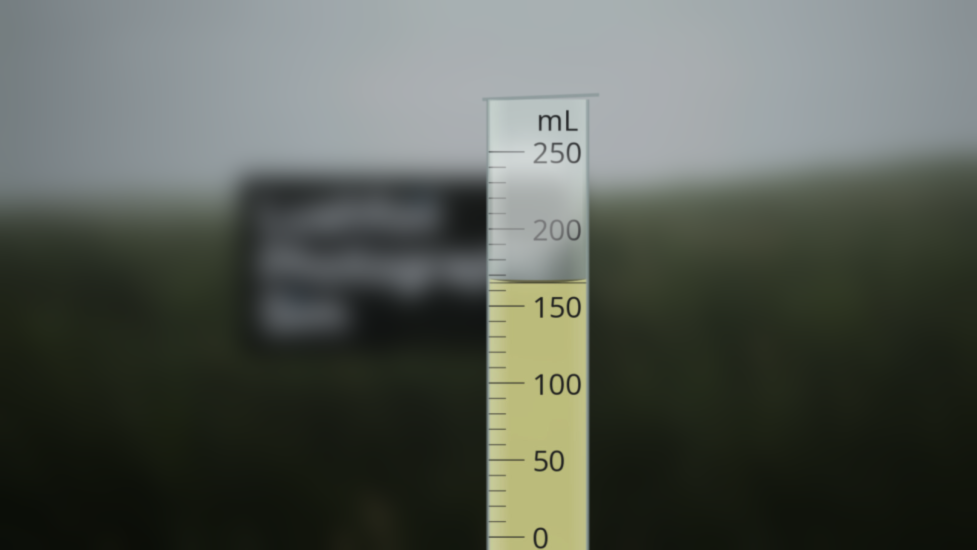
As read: {"value": 165, "unit": "mL"}
